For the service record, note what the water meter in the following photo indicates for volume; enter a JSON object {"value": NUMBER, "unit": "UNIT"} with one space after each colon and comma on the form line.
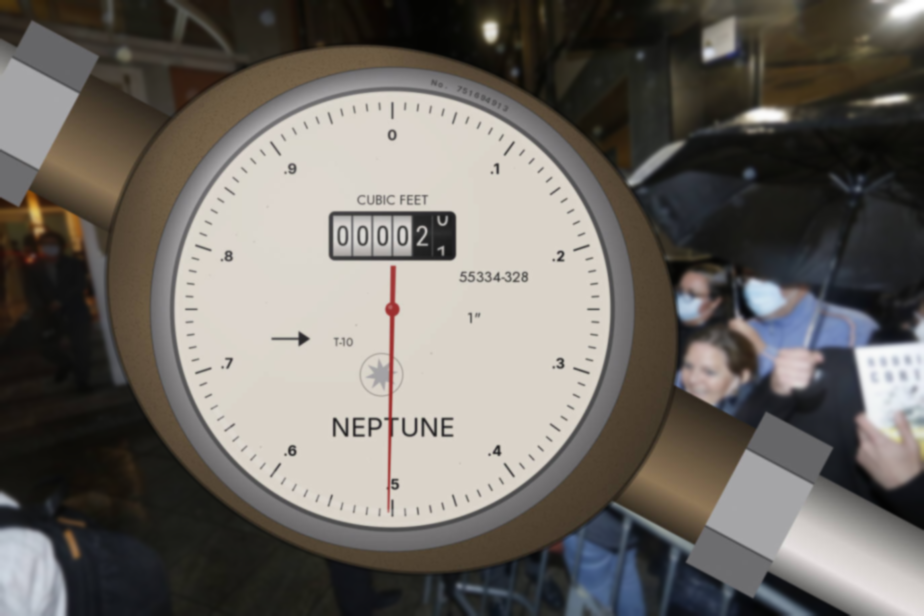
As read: {"value": 20.50, "unit": "ft³"}
